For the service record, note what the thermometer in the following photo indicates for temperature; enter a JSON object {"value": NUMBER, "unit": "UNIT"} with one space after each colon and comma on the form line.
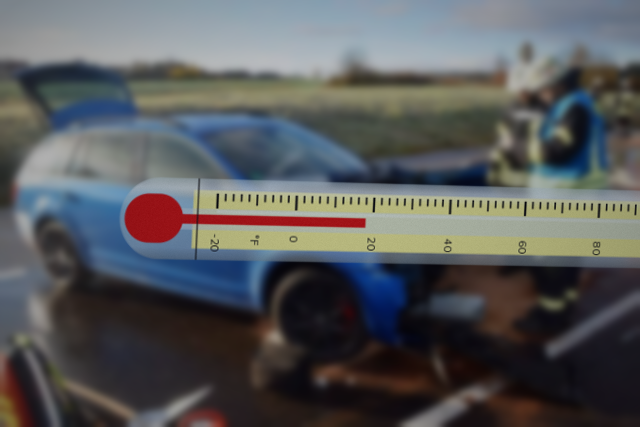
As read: {"value": 18, "unit": "°F"}
